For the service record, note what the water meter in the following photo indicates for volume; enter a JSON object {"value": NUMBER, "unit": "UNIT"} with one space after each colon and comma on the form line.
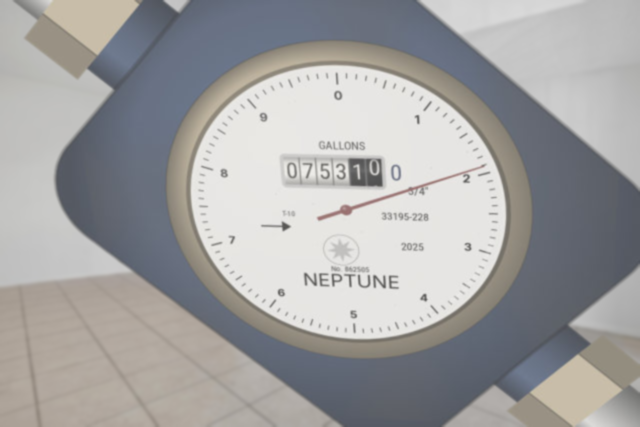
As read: {"value": 753101.9, "unit": "gal"}
